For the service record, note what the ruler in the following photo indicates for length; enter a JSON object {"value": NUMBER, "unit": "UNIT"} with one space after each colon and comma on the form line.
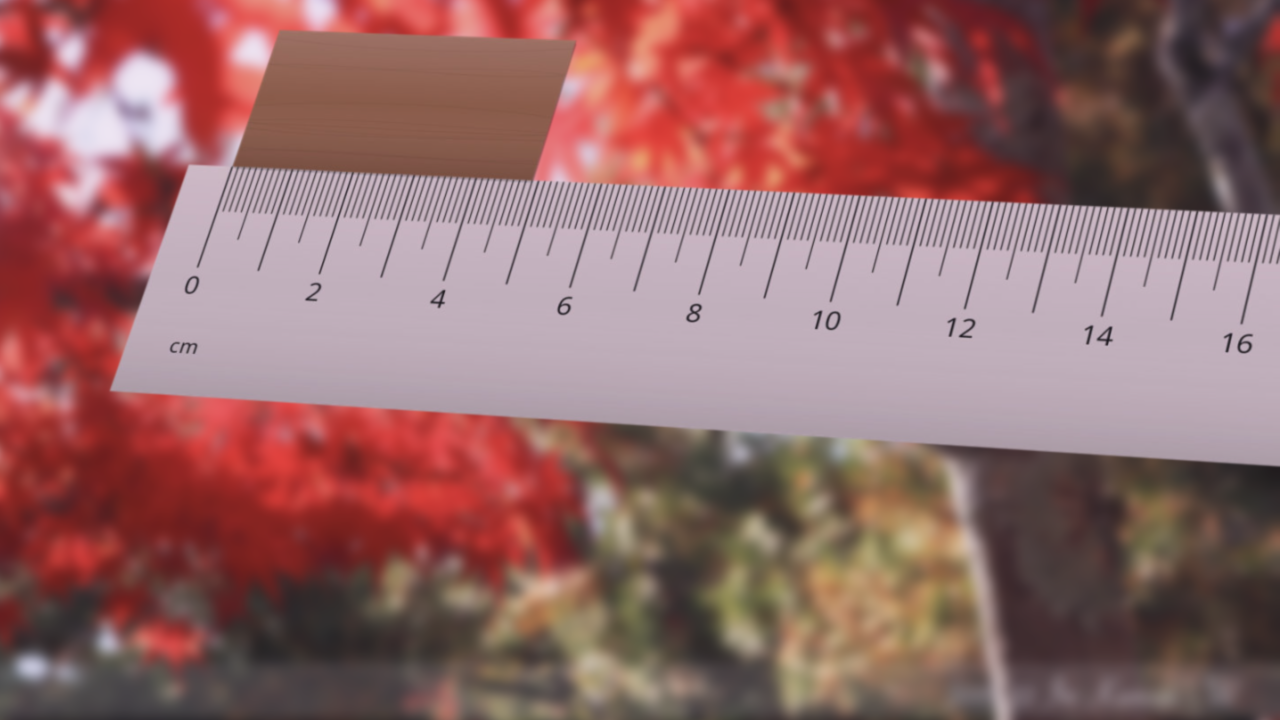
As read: {"value": 4.9, "unit": "cm"}
